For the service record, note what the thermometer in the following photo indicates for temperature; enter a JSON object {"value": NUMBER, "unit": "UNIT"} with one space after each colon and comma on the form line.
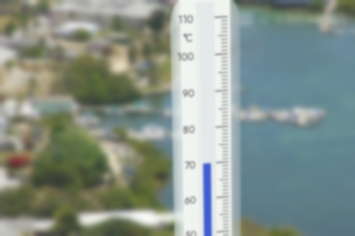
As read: {"value": 70, "unit": "°C"}
